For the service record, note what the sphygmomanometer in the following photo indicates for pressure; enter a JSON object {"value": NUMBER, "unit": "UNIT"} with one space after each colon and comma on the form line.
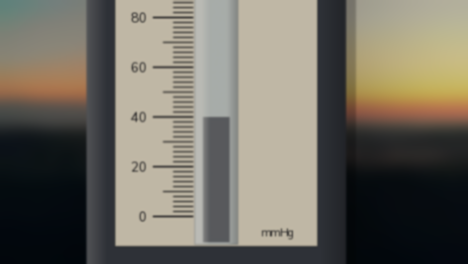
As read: {"value": 40, "unit": "mmHg"}
